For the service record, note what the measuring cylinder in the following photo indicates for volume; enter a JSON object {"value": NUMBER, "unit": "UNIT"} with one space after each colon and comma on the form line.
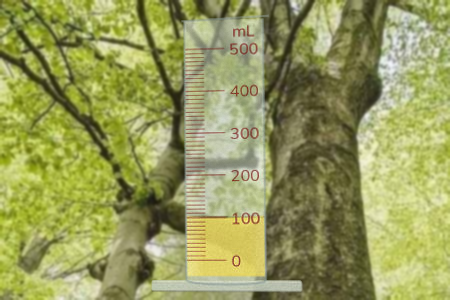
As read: {"value": 100, "unit": "mL"}
